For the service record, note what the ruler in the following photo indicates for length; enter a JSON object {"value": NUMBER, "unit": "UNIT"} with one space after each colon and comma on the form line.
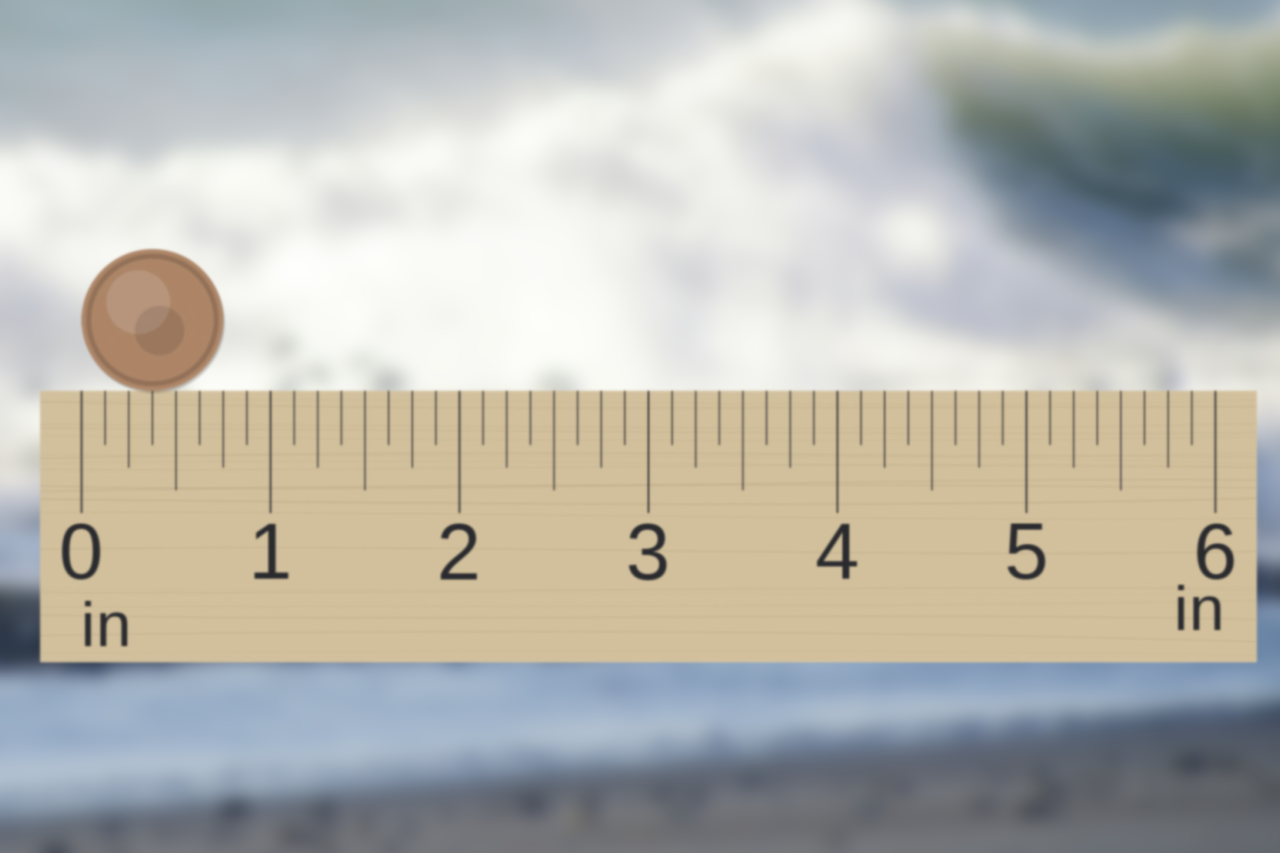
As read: {"value": 0.75, "unit": "in"}
